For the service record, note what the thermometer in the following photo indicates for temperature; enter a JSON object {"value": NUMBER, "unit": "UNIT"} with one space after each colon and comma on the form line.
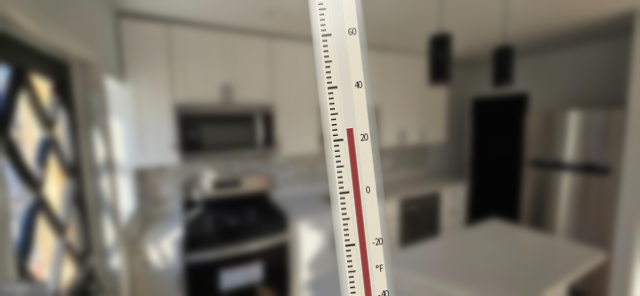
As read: {"value": 24, "unit": "°F"}
